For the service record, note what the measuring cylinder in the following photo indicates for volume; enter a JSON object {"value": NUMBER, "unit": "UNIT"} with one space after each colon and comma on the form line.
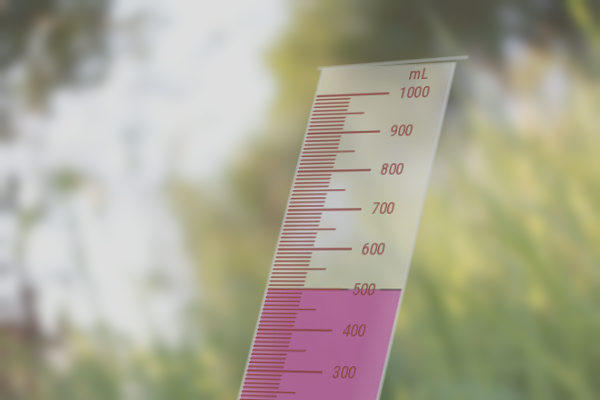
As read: {"value": 500, "unit": "mL"}
